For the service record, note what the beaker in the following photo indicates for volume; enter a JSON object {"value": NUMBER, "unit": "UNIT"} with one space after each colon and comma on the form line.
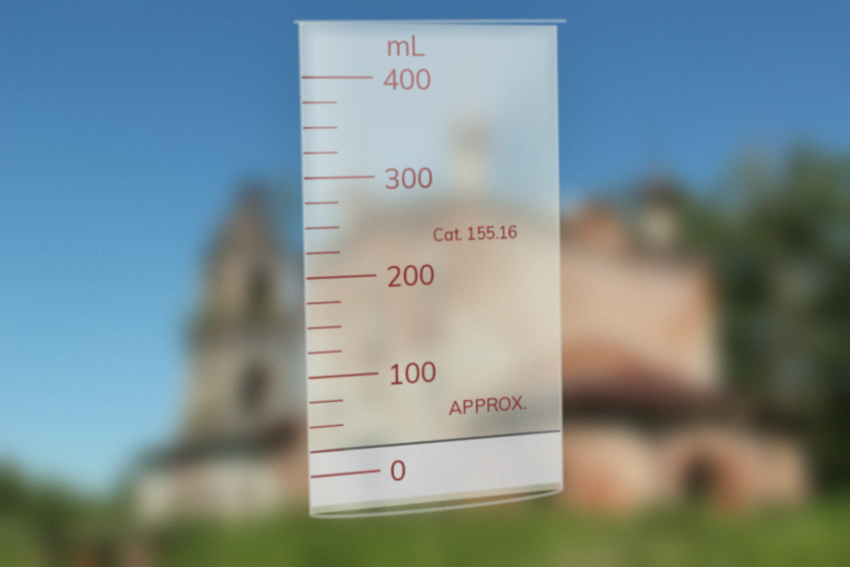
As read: {"value": 25, "unit": "mL"}
